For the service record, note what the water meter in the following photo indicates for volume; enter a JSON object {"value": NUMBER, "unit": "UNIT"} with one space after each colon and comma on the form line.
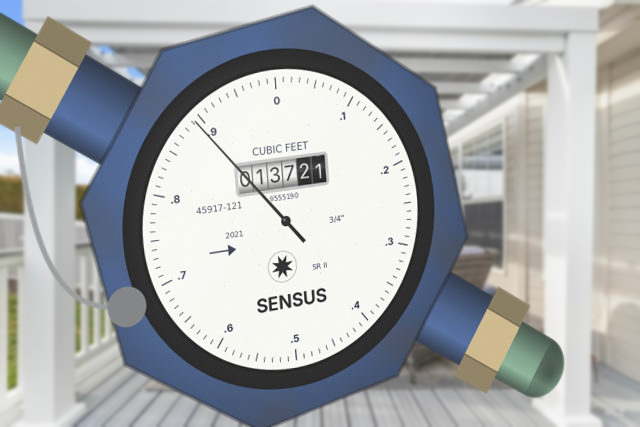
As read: {"value": 13720.89, "unit": "ft³"}
